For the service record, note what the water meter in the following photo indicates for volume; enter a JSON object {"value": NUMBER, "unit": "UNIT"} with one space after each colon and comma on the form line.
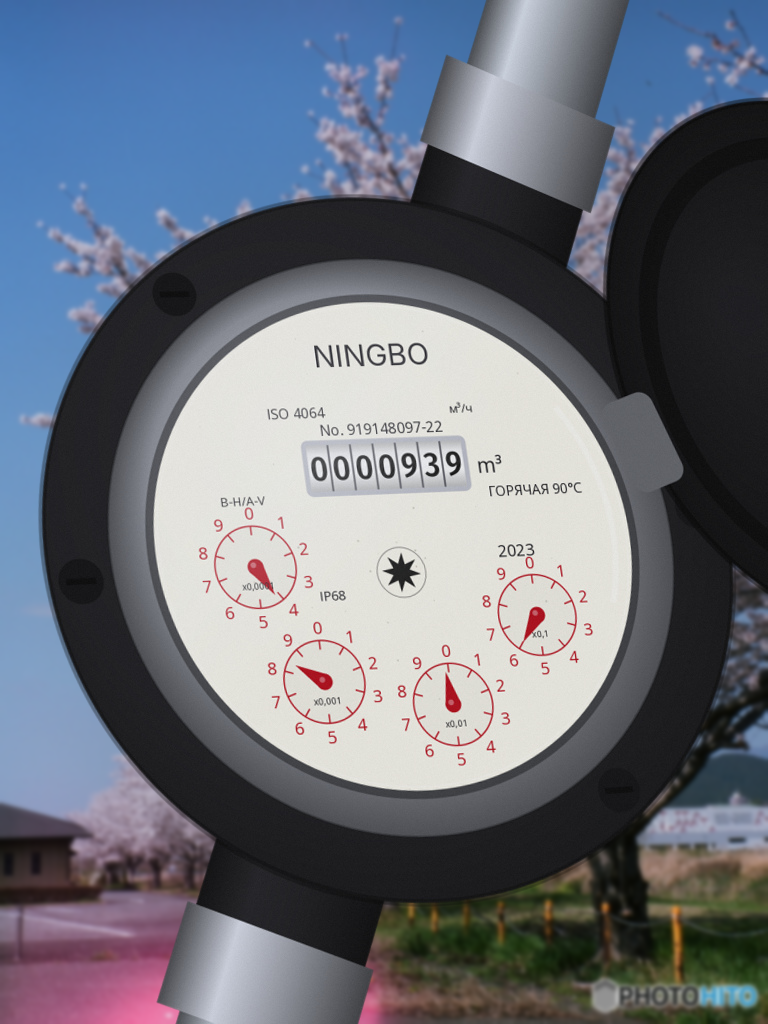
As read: {"value": 939.5984, "unit": "m³"}
